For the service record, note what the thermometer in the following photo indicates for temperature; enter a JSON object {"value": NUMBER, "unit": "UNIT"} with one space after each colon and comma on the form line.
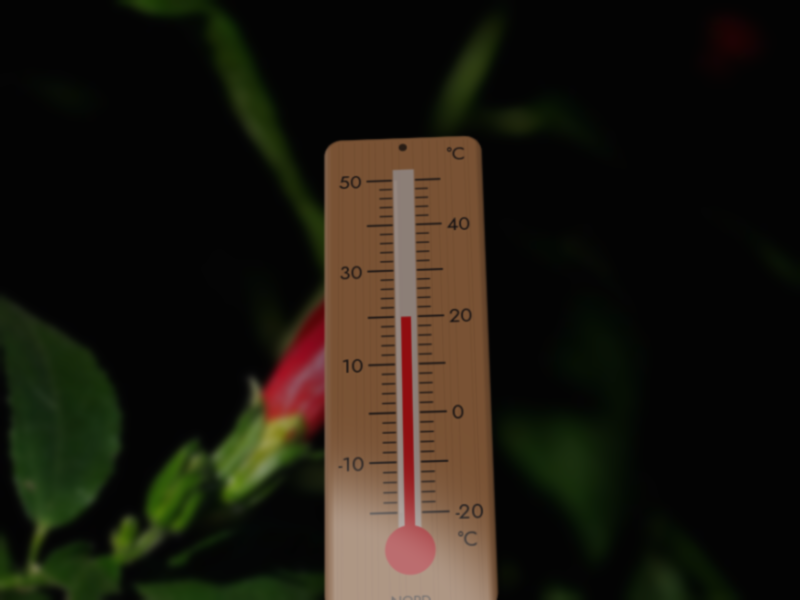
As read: {"value": 20, "unit": "°C"}
